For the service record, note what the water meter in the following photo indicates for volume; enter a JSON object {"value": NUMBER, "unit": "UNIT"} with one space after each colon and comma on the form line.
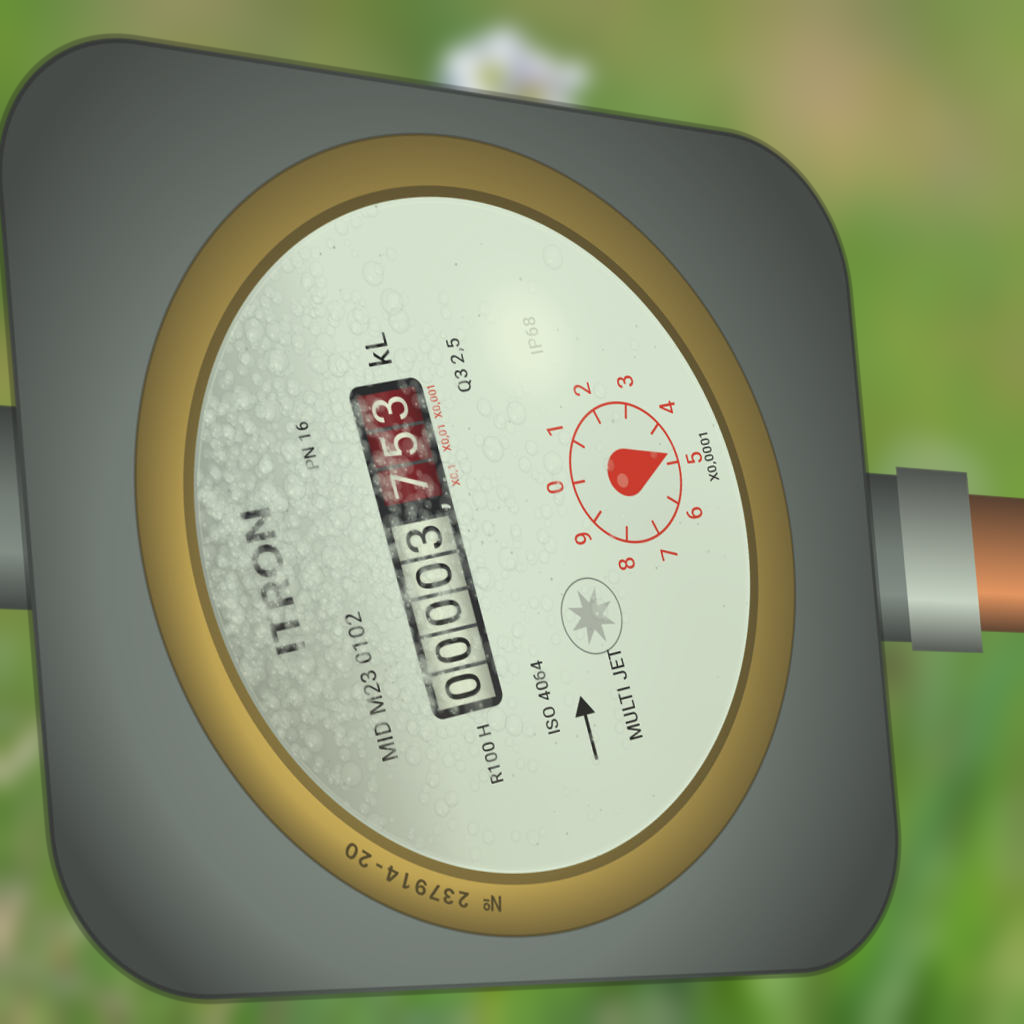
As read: {"value": 3.7534, "unit": "kL"}
